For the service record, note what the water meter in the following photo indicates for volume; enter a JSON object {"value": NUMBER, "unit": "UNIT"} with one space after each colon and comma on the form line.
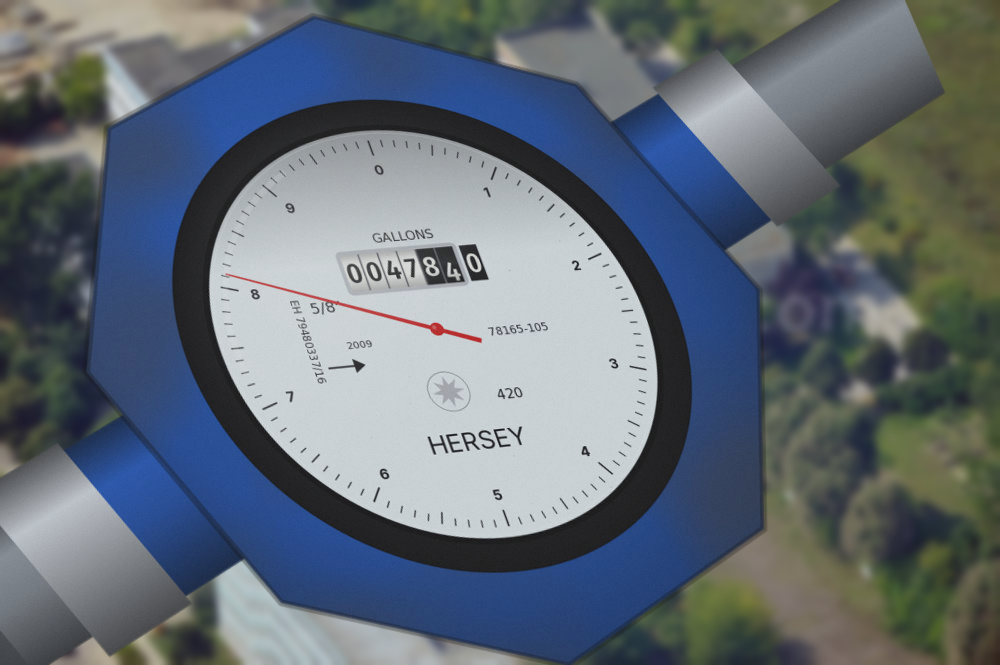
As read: {"value": 47838.1, "unit": "gal"}
